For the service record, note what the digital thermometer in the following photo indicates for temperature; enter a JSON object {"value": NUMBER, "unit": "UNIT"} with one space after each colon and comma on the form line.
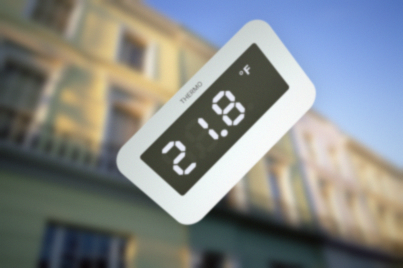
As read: {"value": 21.8, "unit": "°F"}
